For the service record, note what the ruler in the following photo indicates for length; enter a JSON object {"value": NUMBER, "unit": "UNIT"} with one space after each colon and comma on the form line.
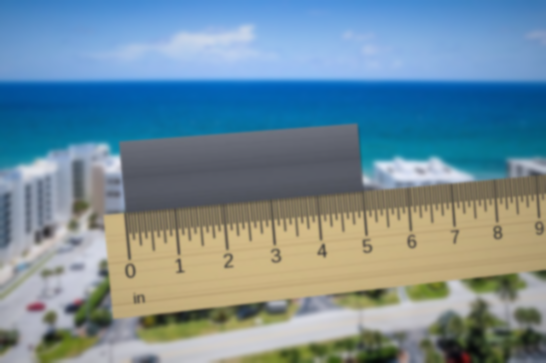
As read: {"value": 5, "unit": "in"}
